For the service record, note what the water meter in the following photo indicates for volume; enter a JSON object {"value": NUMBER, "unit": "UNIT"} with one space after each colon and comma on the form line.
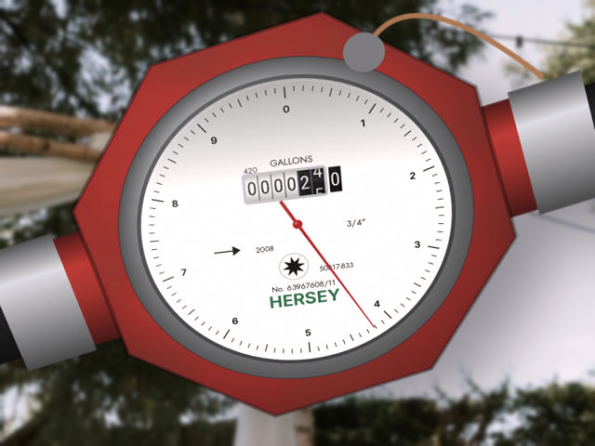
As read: {"value": 244.2, "unit": "gal"}
